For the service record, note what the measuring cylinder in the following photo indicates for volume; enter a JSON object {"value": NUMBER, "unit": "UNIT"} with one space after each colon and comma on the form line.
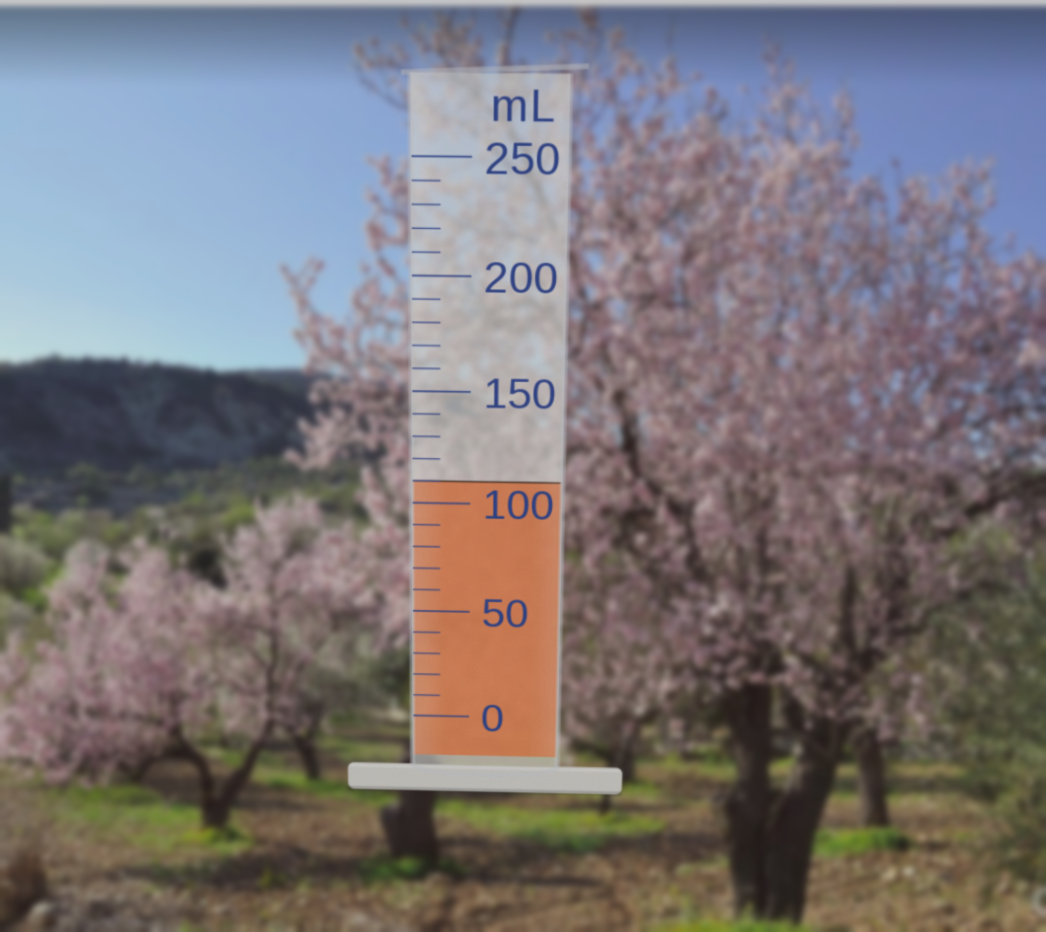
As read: {"value": 110, "unit": "mL"}
